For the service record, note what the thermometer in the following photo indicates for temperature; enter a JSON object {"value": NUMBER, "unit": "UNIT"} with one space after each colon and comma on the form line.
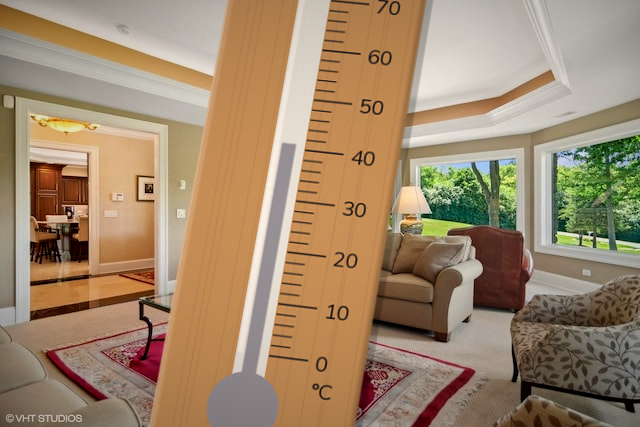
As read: {"value": 41, "unit": "°C"}
